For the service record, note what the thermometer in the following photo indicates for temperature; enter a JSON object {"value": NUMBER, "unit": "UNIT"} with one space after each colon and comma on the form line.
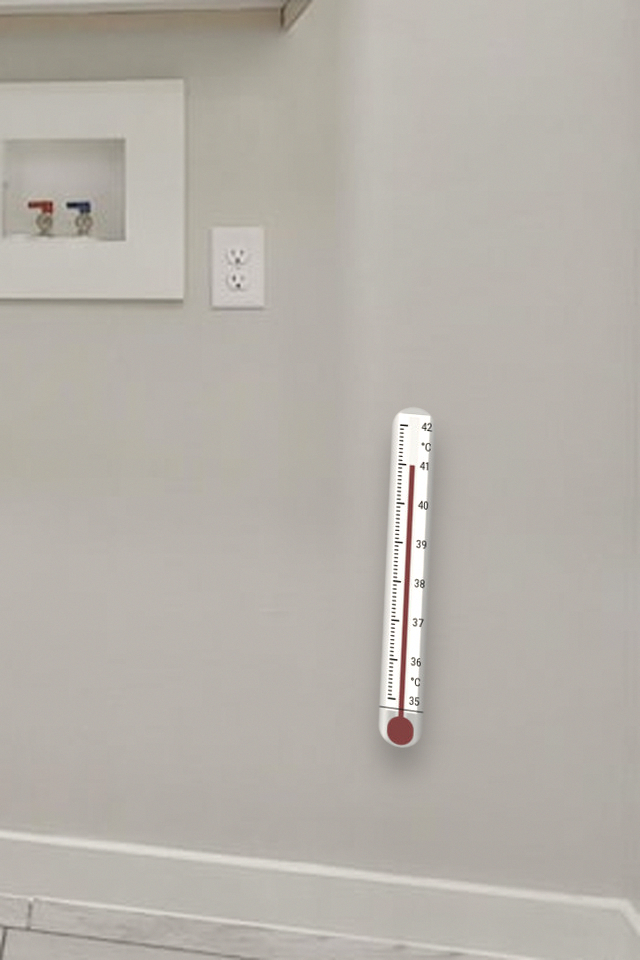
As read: {"value": 41, "unit": "°C"}
